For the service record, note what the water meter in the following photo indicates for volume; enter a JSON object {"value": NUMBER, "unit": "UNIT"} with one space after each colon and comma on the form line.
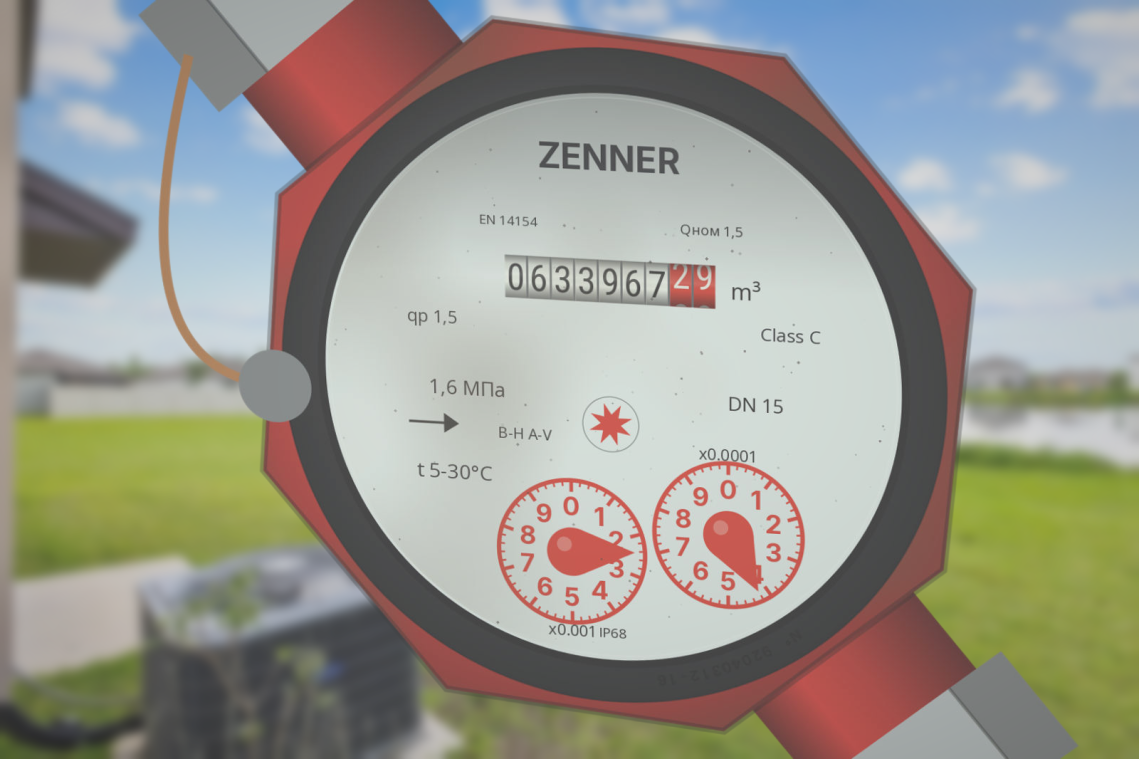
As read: {"value": 633967.2924, "unit": "m³"}
